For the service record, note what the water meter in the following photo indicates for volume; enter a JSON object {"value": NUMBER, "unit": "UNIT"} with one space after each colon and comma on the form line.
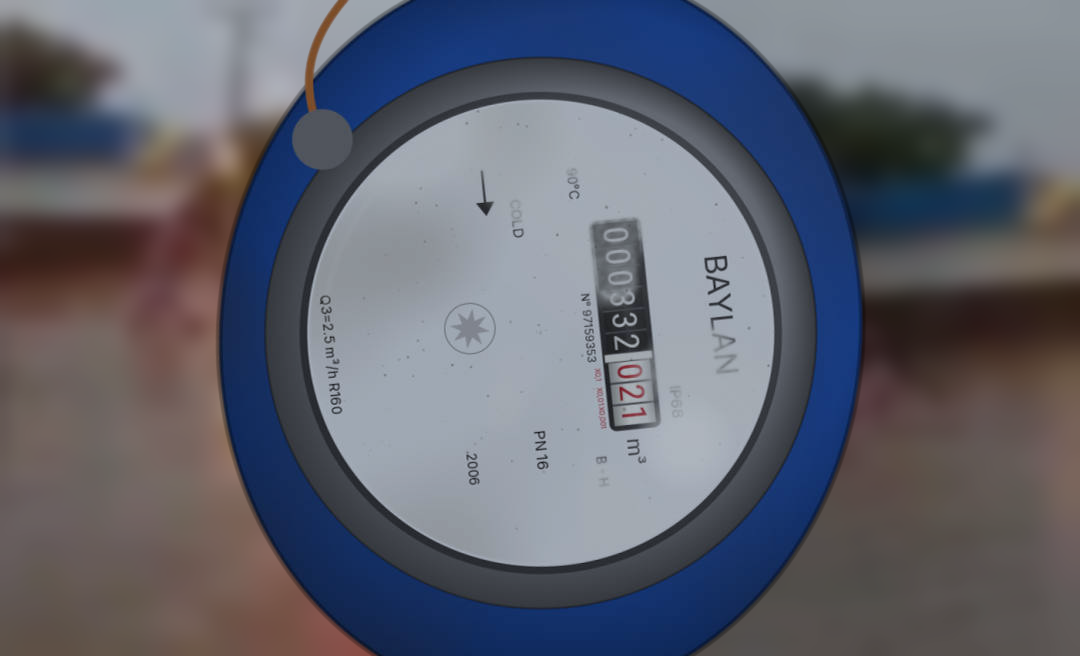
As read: {"value": 332.021, "unit": "m³"}
